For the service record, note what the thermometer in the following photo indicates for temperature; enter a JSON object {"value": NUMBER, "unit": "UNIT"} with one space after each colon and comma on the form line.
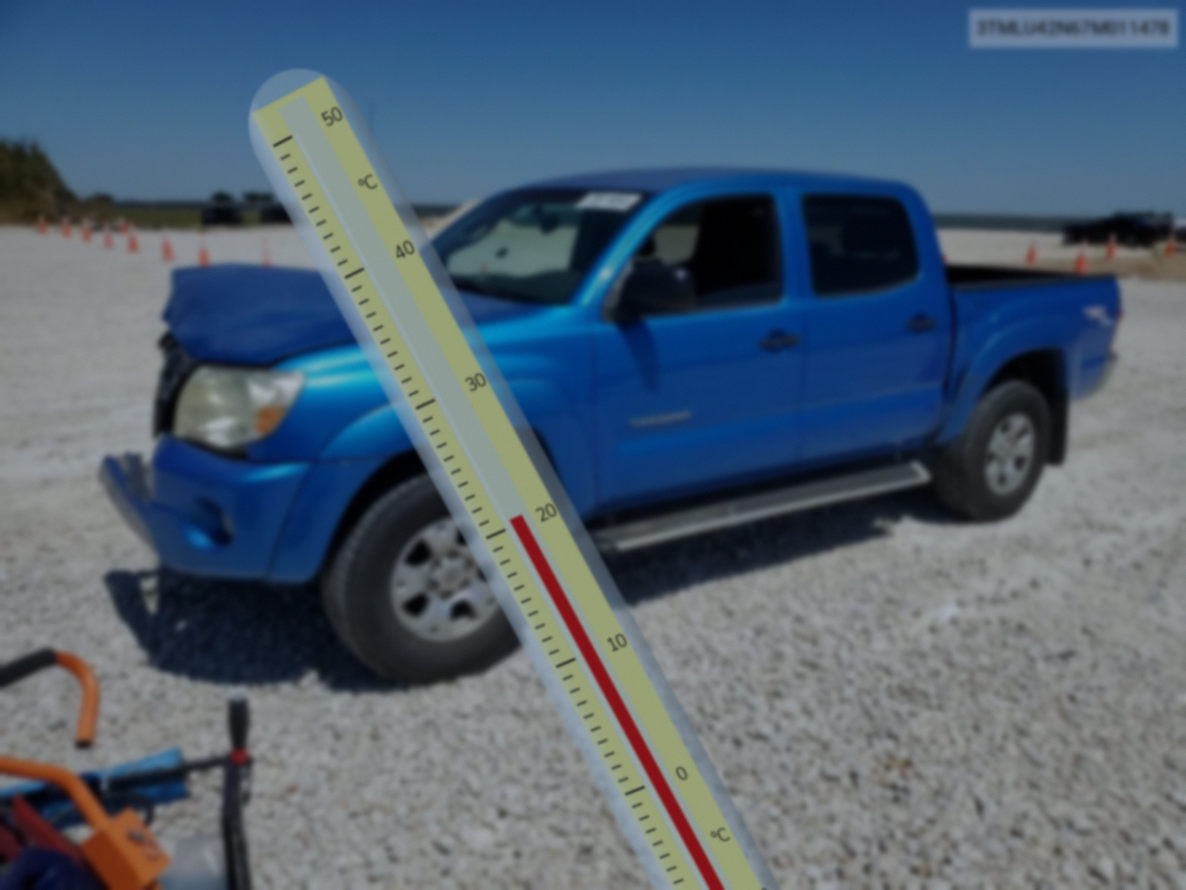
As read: {"value": 20.5, "unit": "°C"}
